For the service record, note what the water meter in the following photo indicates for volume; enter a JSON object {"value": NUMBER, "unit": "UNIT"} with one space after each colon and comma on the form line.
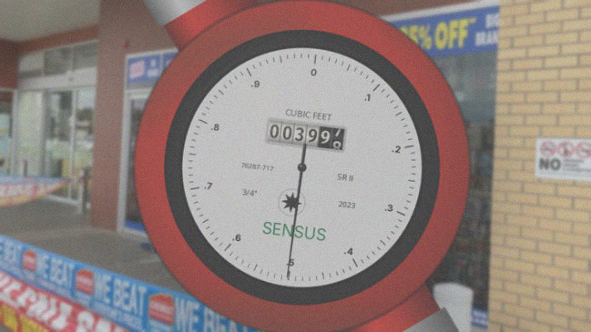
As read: {"value": 3997.50, "unit": "ft³"}
